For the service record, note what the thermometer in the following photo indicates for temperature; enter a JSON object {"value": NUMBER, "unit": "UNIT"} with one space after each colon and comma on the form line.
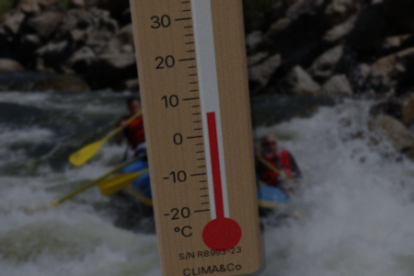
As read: {"value": 6, "unit": "°C"}
